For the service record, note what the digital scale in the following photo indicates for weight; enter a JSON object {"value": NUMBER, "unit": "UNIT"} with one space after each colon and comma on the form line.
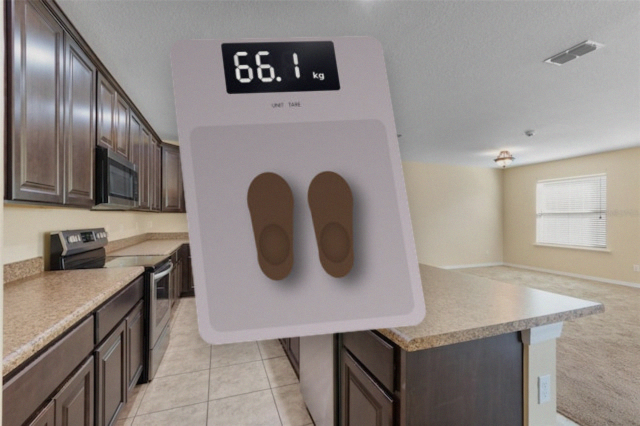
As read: {"value": 66.1, "unit": "kg"}
